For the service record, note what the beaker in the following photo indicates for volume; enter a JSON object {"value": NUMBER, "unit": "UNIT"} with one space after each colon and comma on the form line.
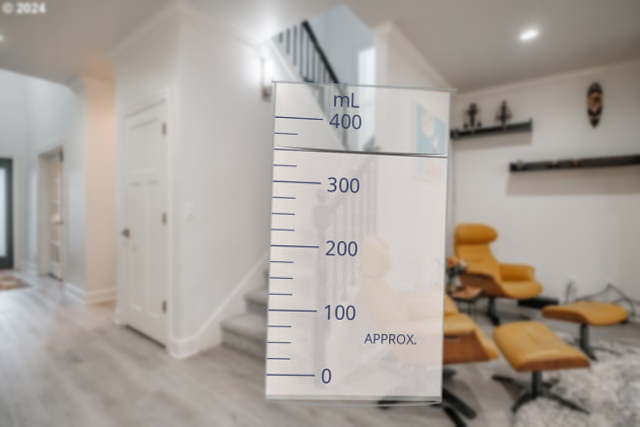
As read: {"value": 350, "unit": "mL"}
